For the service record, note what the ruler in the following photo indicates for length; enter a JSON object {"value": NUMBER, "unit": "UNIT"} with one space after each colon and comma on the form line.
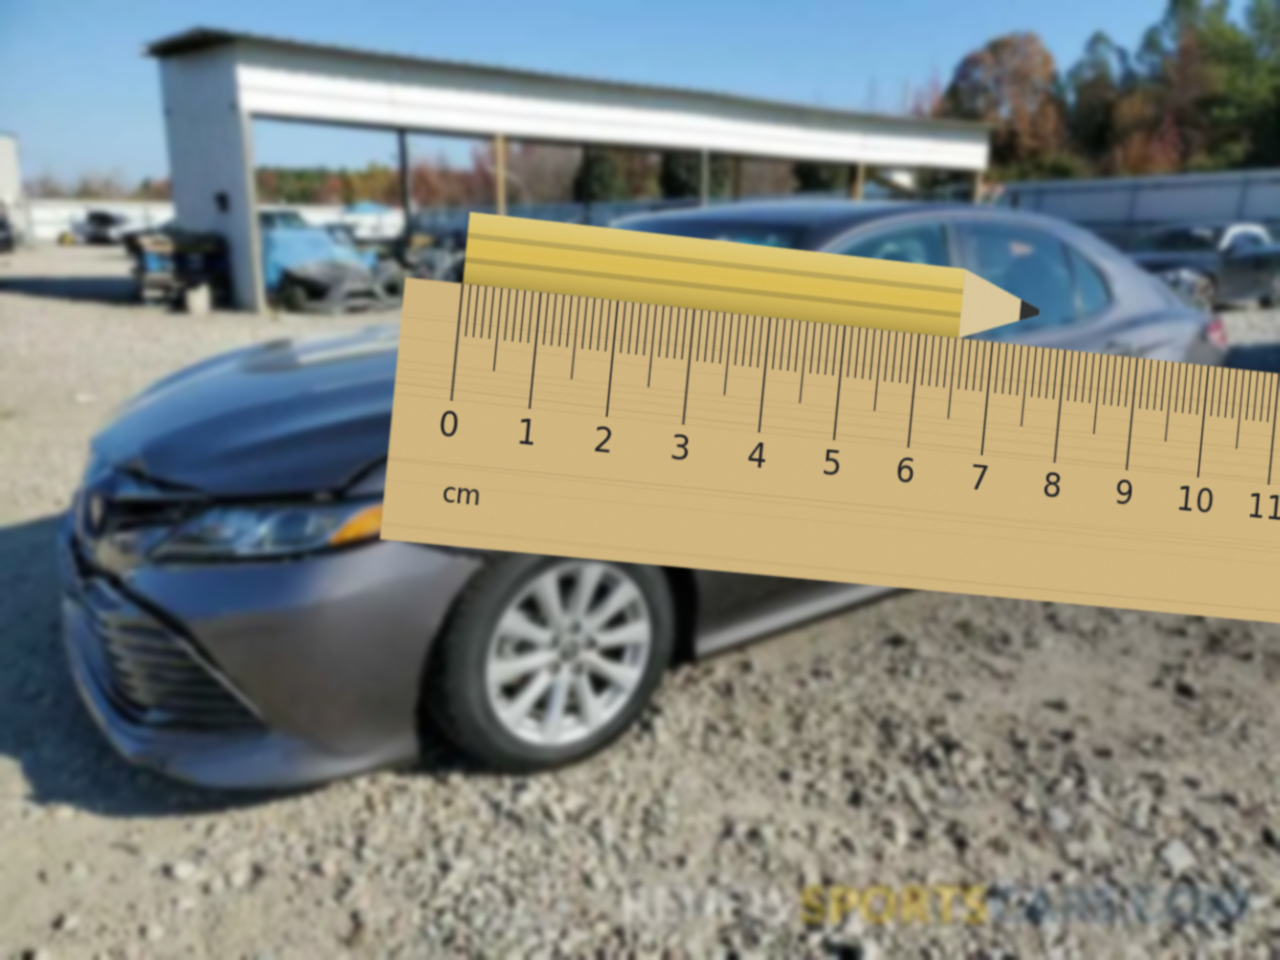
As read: {"value": 7.6, "unit": "cm"}
